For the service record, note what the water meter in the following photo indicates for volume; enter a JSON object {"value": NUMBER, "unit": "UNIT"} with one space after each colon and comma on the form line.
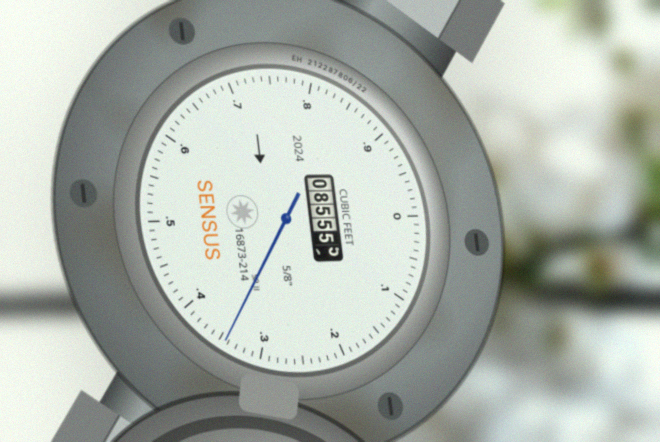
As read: {"value": 85555.34, "unit": "ft³"}
